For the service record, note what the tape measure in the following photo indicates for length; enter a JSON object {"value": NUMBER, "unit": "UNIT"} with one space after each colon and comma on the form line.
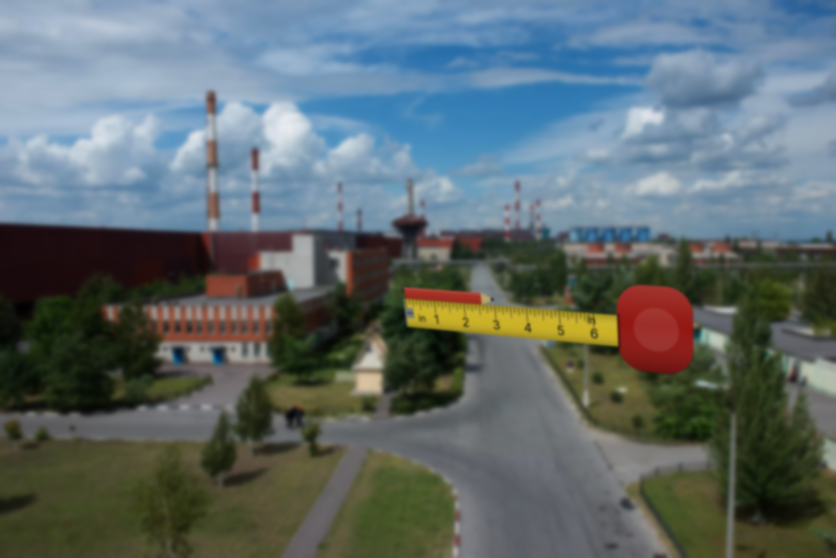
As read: {"value": 3, "unit": "in"}
